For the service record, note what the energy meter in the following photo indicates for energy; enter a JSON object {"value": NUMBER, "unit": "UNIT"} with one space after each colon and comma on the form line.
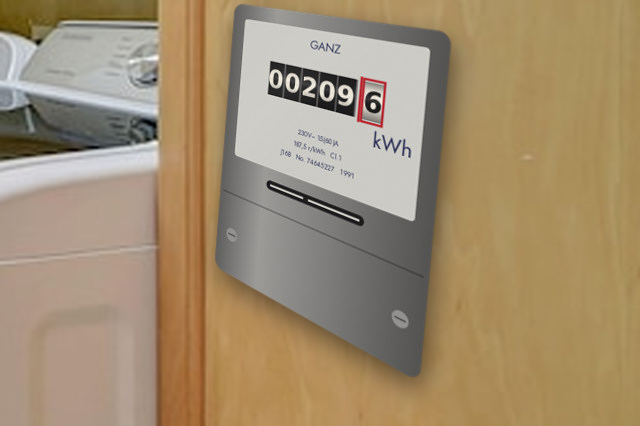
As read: {"value": 209.6, "unit": "kWh"}
